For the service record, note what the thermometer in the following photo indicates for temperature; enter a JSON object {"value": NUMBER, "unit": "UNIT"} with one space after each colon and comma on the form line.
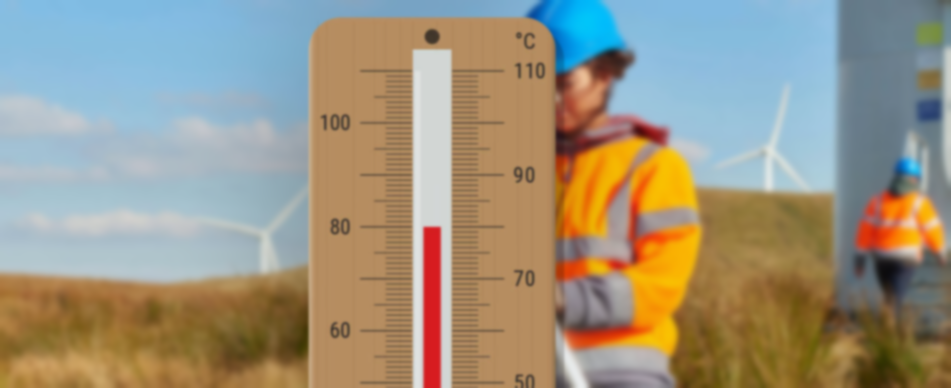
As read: {"value": 80, "unit": "°C"}
